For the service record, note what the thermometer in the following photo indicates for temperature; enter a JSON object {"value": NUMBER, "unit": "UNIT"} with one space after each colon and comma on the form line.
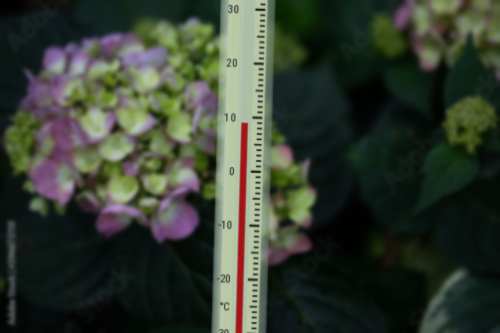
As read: {"value": 9, "unit": "°C"}
